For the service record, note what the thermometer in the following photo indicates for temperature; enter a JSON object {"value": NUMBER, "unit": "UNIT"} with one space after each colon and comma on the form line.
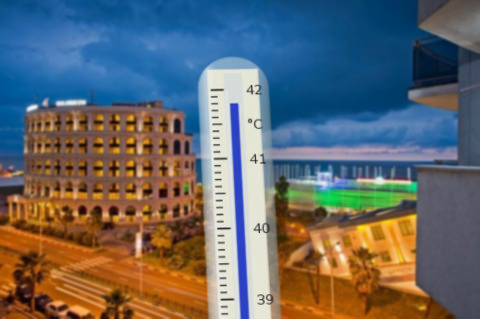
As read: {"value": 41.8, "unit": "°C"}
